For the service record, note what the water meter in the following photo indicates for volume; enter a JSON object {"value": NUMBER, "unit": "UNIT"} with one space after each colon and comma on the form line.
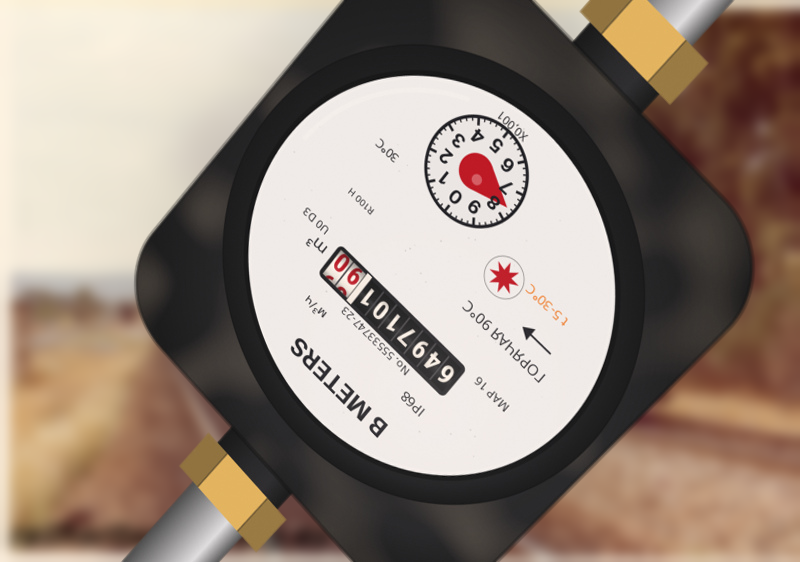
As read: {"value": 6497101.897, "unit": "m³"}
